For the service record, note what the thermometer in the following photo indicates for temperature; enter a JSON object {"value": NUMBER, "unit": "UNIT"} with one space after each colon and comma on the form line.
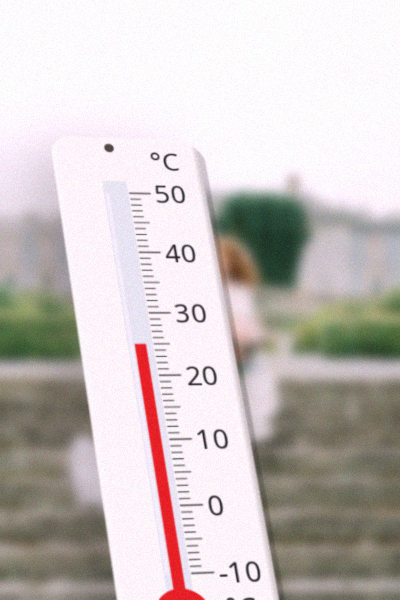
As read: {"value": 25, "unit": "°C"}
